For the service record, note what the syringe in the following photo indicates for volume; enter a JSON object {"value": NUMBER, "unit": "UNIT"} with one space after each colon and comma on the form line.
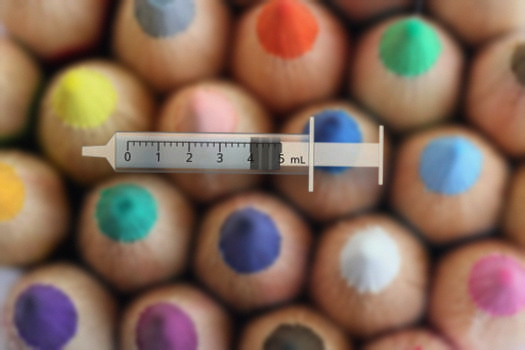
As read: {"value": 4, "unit": "mL"}
